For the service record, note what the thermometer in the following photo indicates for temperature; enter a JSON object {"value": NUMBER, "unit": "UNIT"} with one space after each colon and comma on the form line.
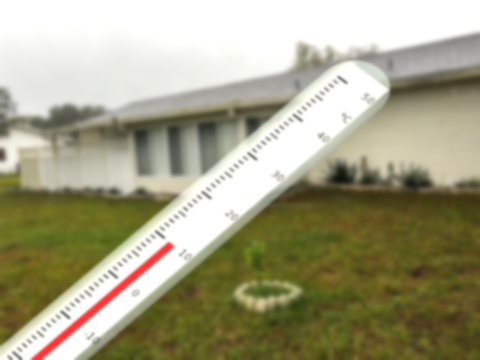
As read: {"value": 10, "unit": "°C"}
